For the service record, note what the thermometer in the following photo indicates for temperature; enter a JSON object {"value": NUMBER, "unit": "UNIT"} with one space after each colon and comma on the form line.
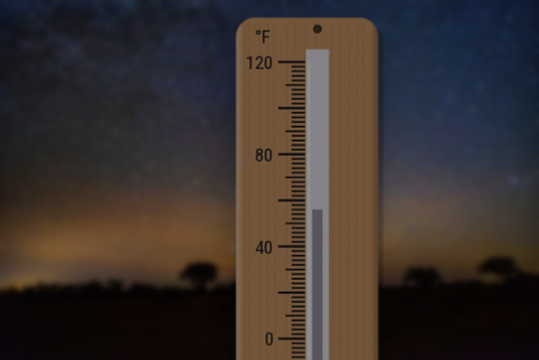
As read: {"value": 56, "unit": "°F"}
